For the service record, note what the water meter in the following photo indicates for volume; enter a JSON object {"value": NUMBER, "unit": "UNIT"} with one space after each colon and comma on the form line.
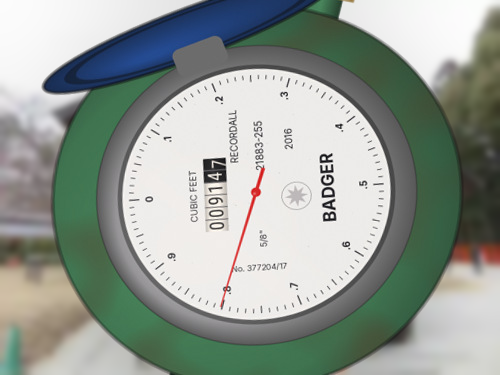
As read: {"value": 9146.80, "unit": "ft³"}
